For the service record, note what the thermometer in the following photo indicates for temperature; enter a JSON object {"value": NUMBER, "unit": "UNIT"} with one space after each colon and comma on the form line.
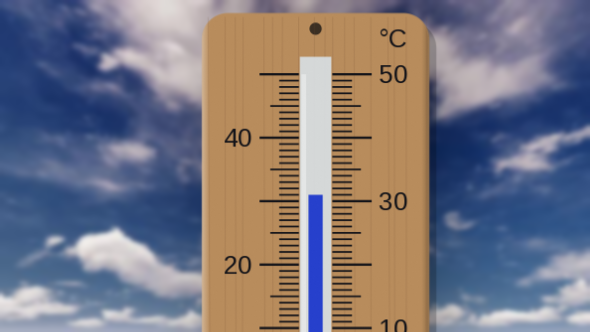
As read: {"value": 31, "unit": "°C"}
